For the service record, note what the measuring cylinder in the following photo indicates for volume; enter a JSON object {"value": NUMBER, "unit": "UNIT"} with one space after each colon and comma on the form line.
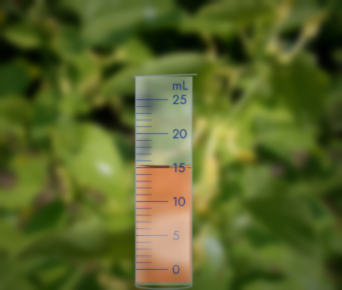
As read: {"value": 15, "unit": "mL"}
